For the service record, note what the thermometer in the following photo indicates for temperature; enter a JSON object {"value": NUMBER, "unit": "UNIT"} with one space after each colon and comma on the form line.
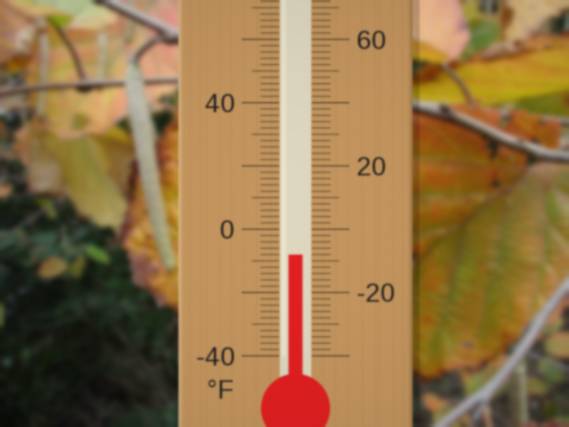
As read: {"value": -8, "unit": "°F"}
